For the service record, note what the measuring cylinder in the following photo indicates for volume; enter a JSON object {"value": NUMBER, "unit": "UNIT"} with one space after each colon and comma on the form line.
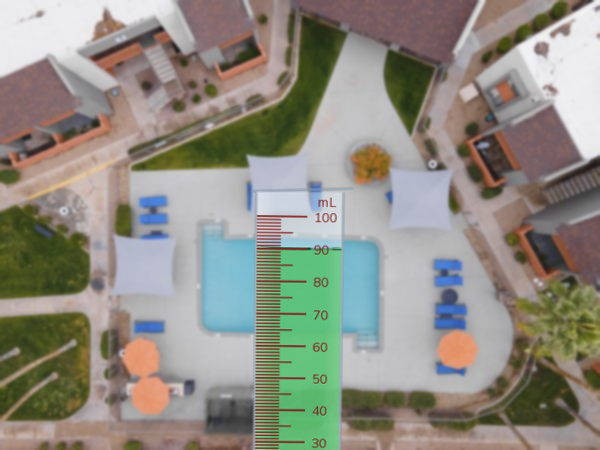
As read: {"value": 90, "unit": "mL"}
